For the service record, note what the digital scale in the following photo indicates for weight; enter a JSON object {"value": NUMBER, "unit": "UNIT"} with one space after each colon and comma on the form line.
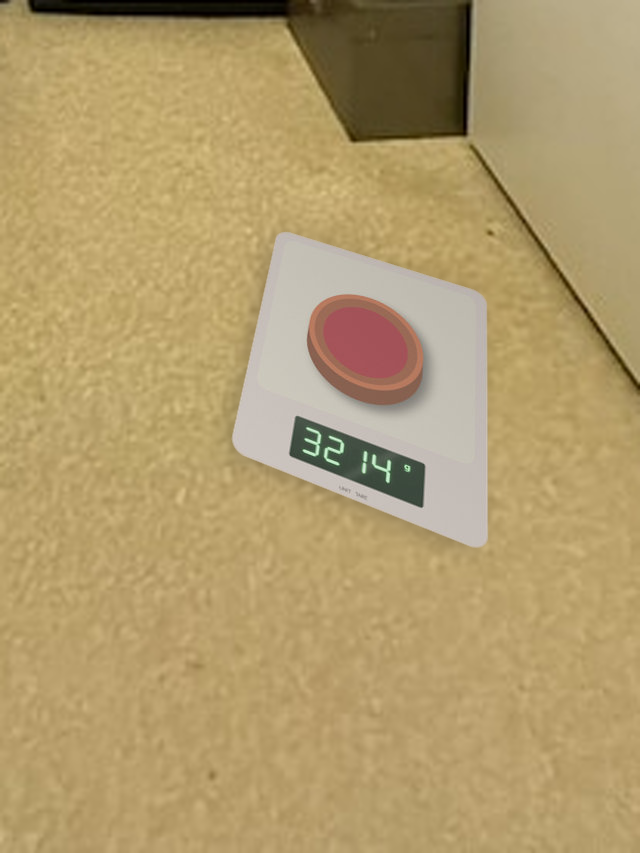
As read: {"value": 3214, "unit": "g"}
